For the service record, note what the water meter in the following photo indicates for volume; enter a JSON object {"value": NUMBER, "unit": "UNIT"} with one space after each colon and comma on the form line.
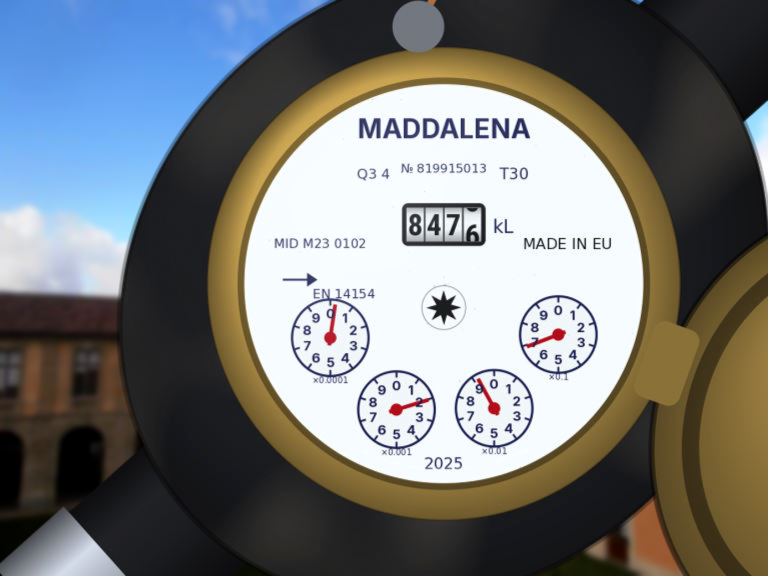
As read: {"value": 8475.6920, "unit": "kL"}
